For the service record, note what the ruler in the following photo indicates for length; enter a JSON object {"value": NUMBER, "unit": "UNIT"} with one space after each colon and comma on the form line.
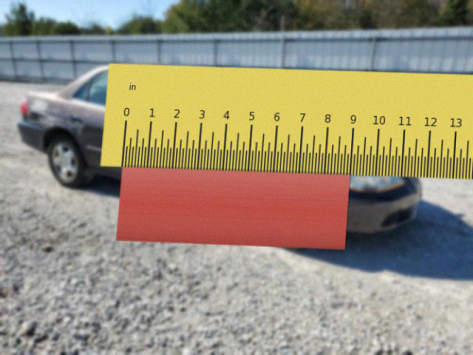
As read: {"value": 9, "unit": "in"}
